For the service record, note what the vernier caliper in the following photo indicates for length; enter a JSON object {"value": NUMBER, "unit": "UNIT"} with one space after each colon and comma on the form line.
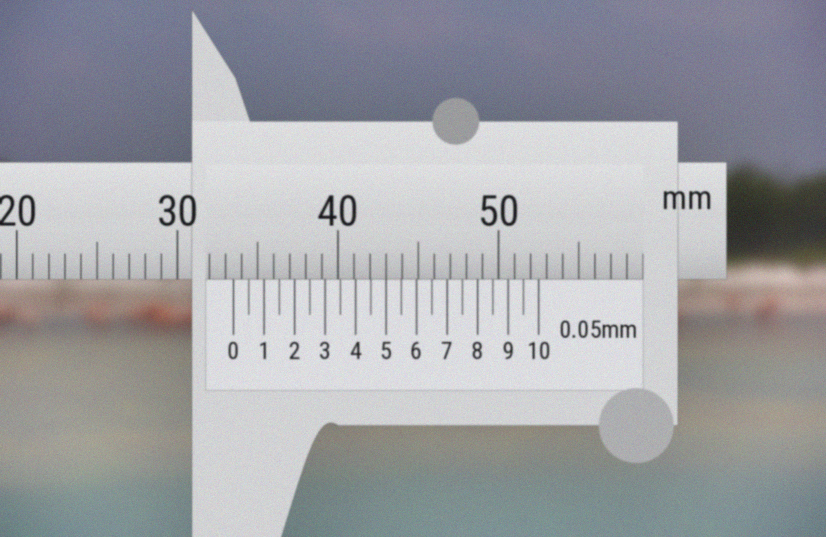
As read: {"value": 33.5, "unit": "mm"}
